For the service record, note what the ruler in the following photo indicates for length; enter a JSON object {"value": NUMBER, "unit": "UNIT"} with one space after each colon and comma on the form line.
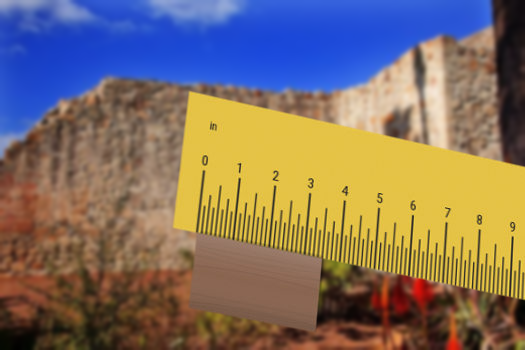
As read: {"value": 3.5, "unit": "in"}
